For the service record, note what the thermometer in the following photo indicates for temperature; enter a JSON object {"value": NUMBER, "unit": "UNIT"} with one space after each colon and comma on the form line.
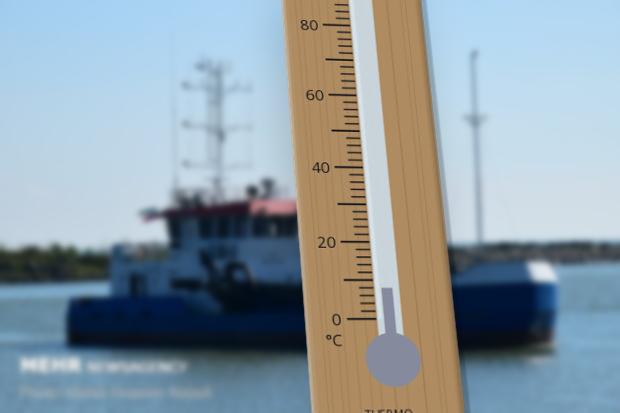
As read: {"value": 8, "unit": "°C"}
